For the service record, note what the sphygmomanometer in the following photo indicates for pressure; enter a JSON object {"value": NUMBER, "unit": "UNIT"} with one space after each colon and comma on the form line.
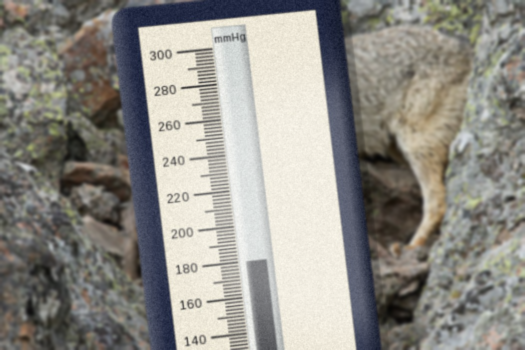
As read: {"value": 180, "unit": "mmHg"}
